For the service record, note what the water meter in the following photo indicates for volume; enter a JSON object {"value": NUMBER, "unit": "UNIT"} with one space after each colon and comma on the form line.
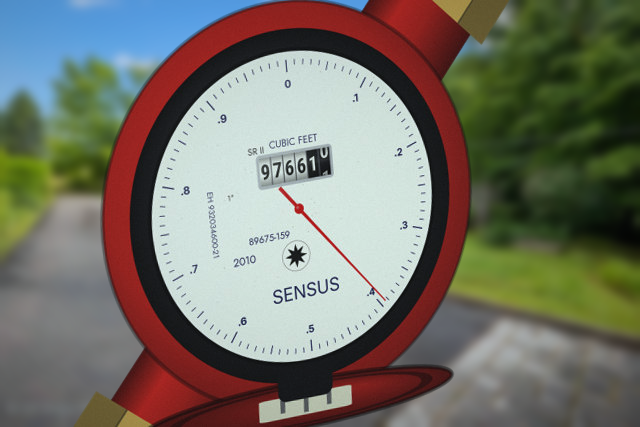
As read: {"value": 976610.39, "unit": "ft³"}
